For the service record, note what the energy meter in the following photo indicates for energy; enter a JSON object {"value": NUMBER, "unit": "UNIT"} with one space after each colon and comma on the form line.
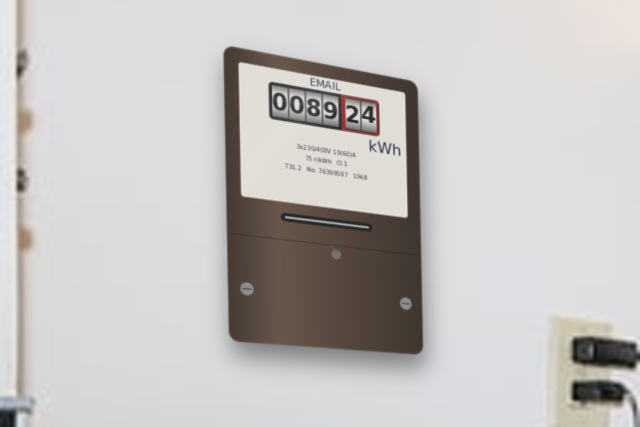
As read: {"value": 89.24, "unit": "kWh"}
